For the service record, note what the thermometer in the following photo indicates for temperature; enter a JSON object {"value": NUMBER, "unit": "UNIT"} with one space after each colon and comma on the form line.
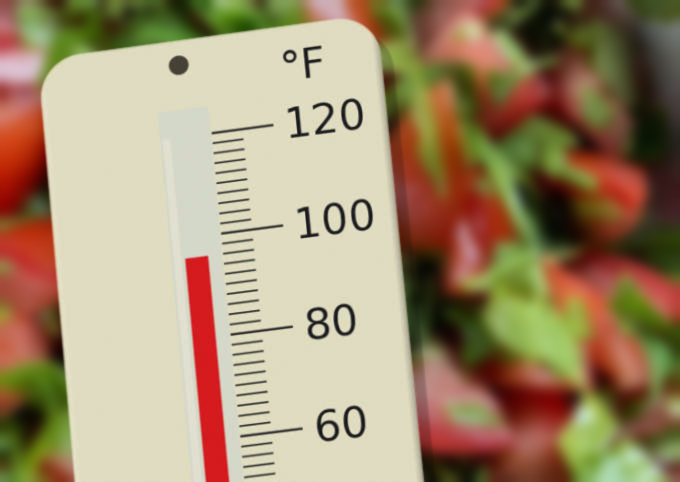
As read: {"value": 96, "unit": "°F"}
